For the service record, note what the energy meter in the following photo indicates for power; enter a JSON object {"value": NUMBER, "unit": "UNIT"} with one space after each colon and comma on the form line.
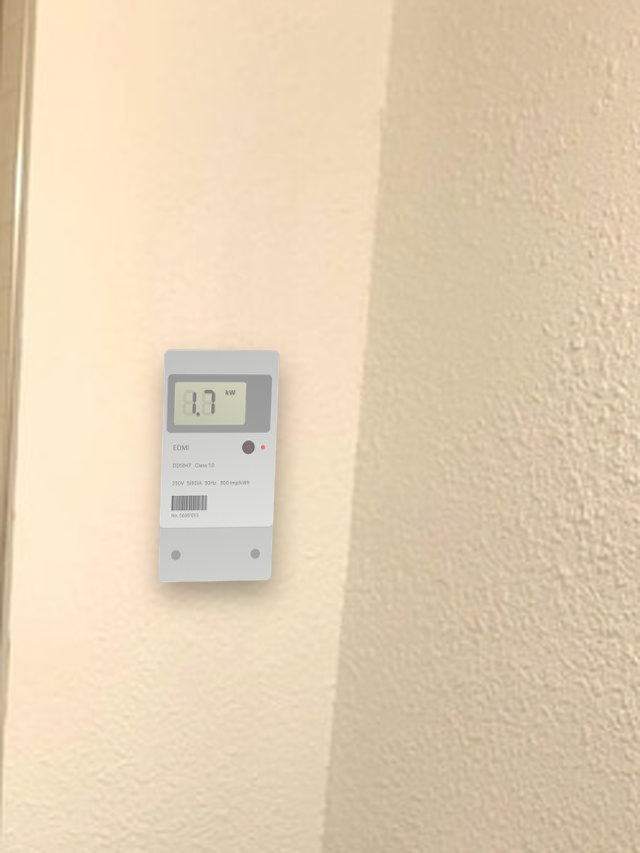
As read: {"value": 1.7, "unit": "kW"}
